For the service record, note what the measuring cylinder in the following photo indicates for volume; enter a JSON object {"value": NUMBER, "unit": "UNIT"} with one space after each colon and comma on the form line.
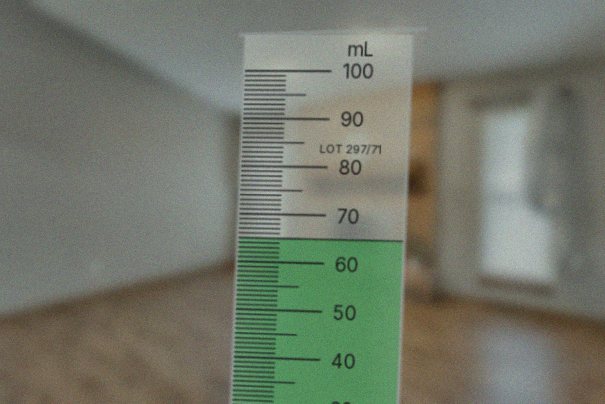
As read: {"value": 65, "unit": "mL"}
